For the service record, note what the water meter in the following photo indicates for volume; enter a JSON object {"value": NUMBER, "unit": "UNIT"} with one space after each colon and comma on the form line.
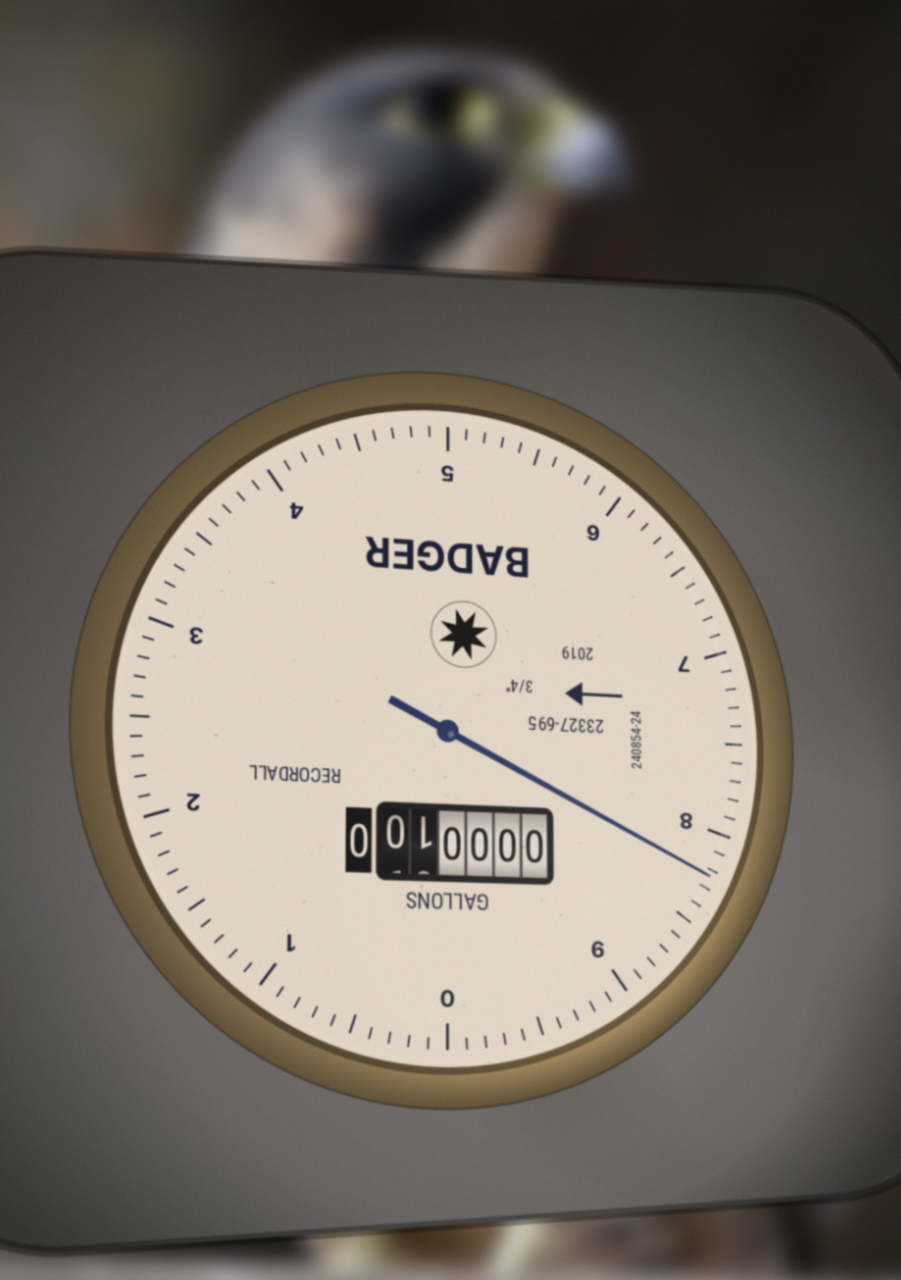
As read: {"value": 98.2, "unit": "gal"}
